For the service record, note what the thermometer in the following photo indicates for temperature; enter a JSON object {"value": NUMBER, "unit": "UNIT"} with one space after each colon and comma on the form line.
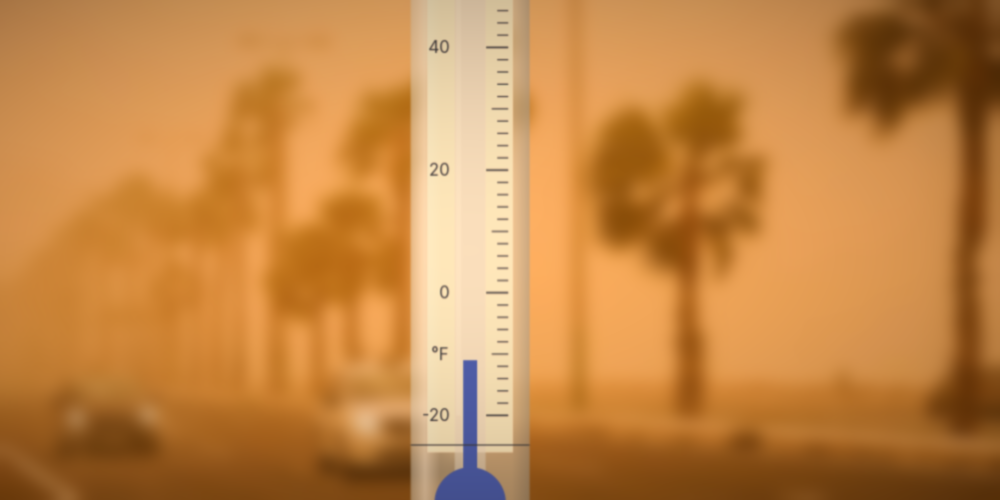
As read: {"value": -11, "unit": "°F"}
